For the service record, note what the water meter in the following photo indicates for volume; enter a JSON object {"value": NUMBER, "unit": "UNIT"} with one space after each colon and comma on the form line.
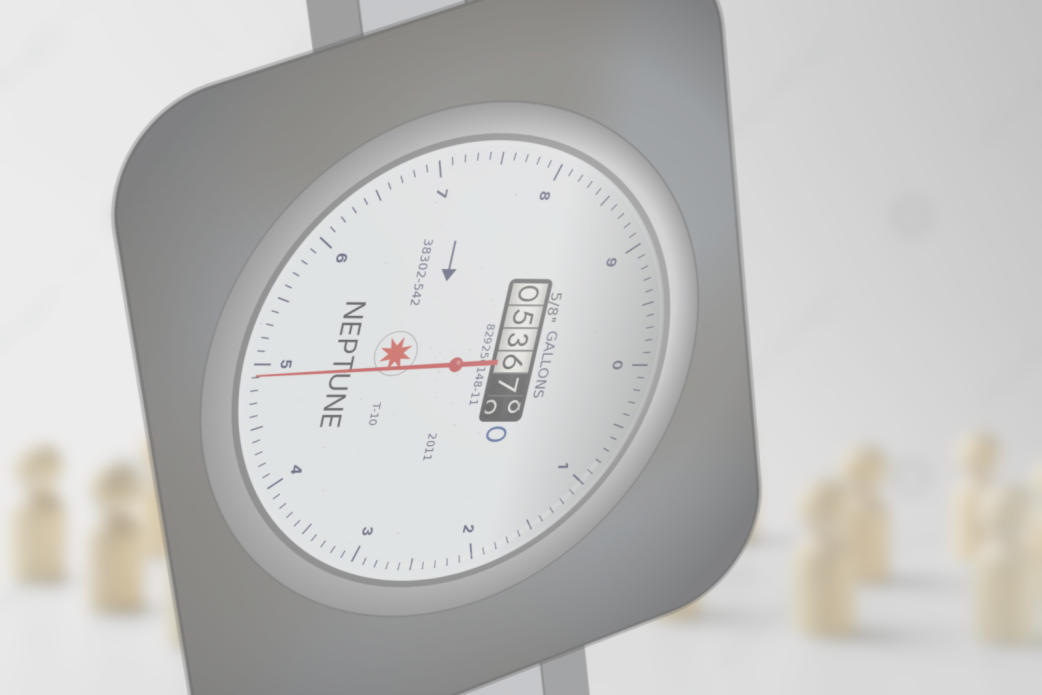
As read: {"value": 536784.9, "unit": "gal"}
